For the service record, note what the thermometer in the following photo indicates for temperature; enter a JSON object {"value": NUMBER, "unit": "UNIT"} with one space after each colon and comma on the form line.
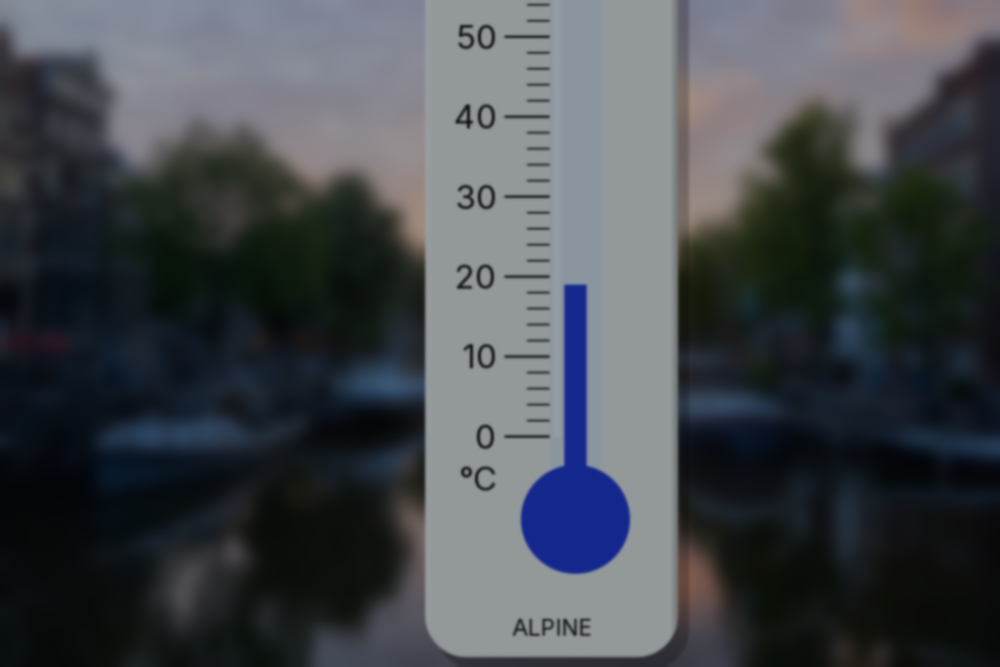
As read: {"value": 19, "unit": "°C"}
